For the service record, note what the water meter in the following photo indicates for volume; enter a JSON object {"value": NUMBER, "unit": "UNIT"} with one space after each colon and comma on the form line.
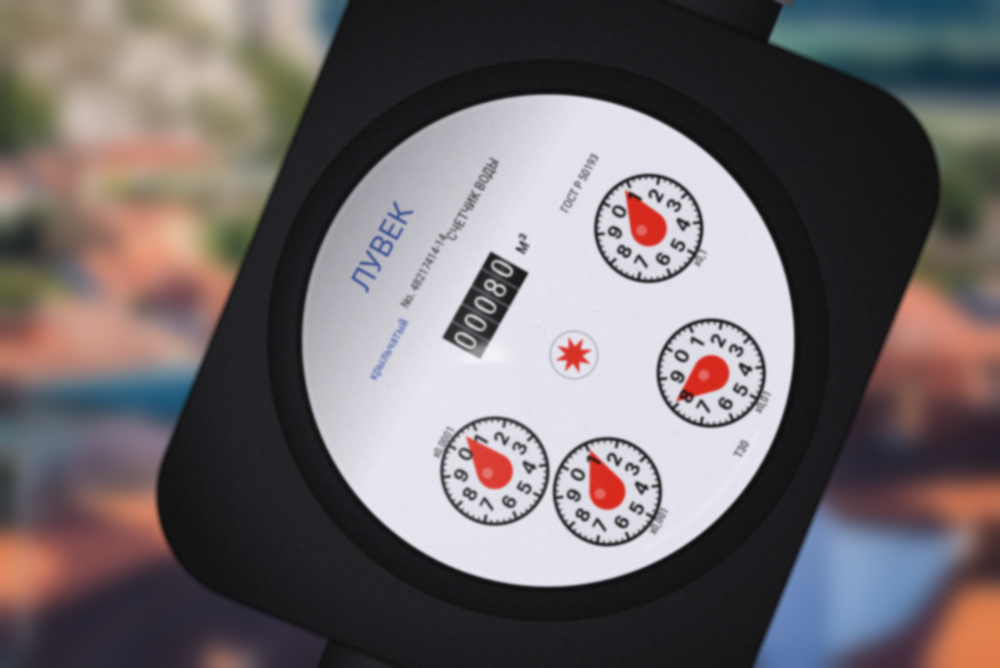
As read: {"value": 80.0810, "unit": "m³"}
